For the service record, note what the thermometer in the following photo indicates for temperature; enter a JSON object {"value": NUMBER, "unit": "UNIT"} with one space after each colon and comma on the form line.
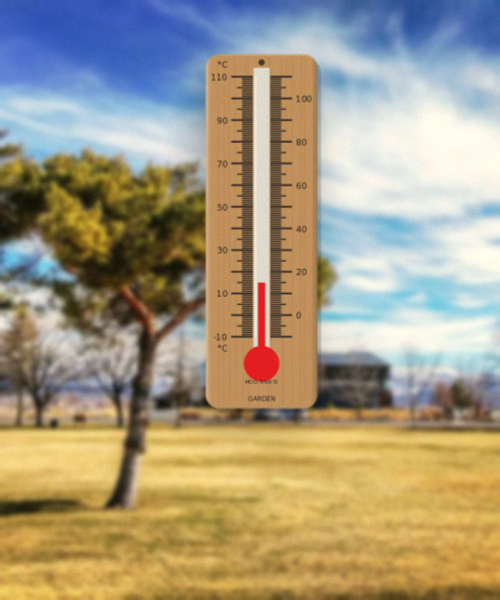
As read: {"value": 15, "unit": "°C"}
